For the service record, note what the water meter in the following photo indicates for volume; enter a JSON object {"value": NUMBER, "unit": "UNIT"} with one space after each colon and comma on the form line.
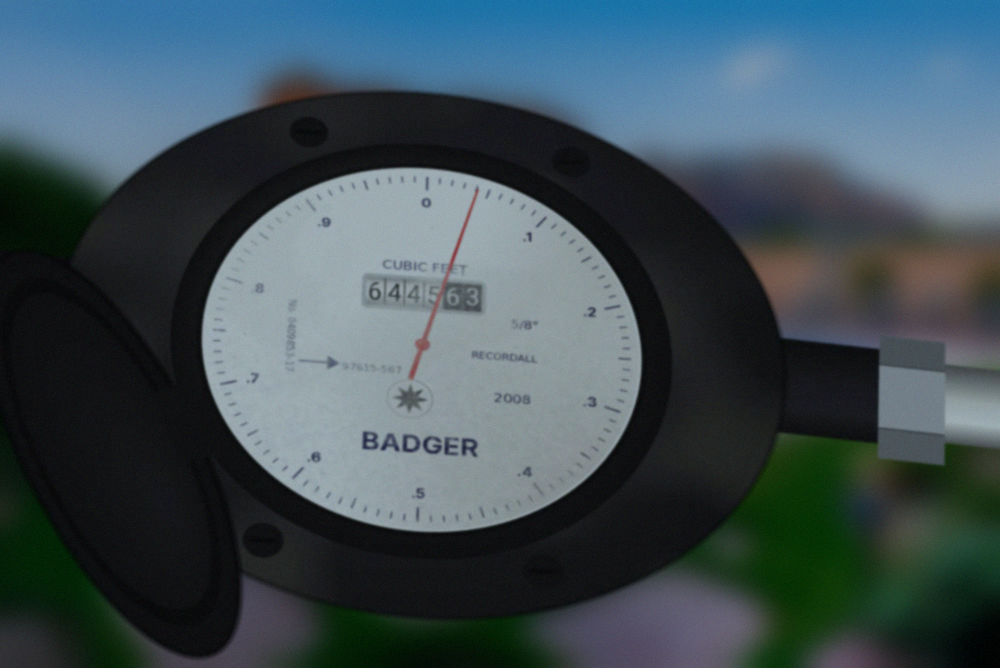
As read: {"value": 644563.04, "unit": "ft³"}
